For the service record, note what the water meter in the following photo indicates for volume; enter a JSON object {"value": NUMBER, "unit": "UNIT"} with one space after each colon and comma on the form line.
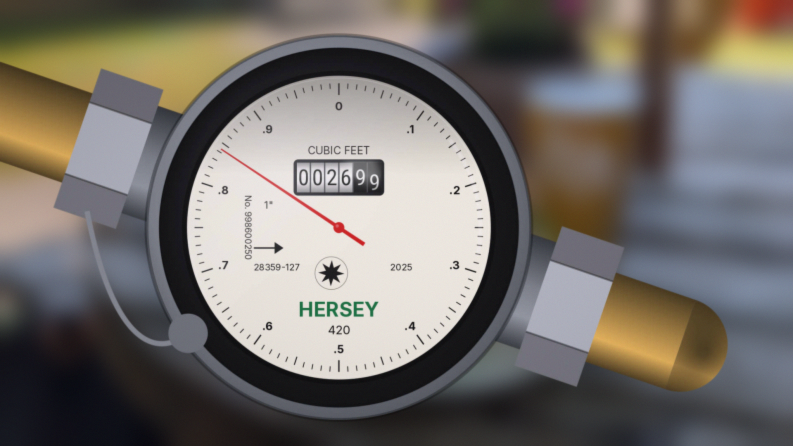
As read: {"value": 2698.84, "unit": "ft³"}
